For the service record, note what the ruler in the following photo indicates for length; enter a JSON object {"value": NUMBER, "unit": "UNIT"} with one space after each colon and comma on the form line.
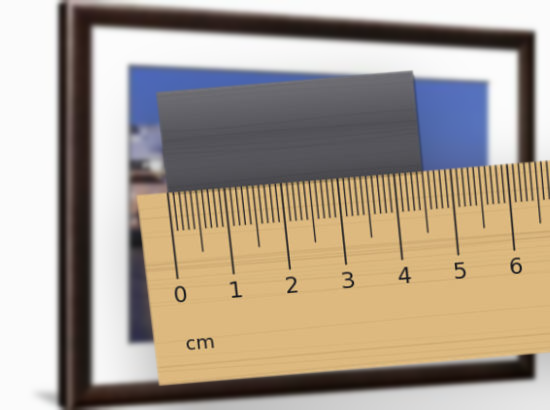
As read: {"value": 4.5, "unit": "cm"}
